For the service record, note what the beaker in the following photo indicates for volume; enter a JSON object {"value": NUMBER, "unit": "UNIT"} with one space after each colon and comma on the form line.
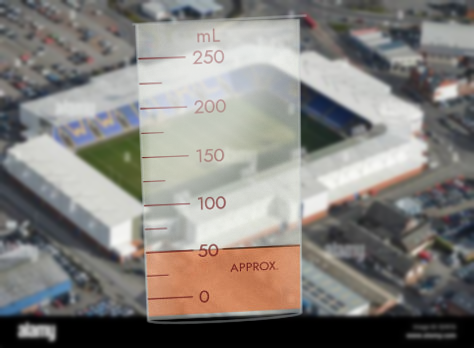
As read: {"value": 50, "unit": "mL"}
